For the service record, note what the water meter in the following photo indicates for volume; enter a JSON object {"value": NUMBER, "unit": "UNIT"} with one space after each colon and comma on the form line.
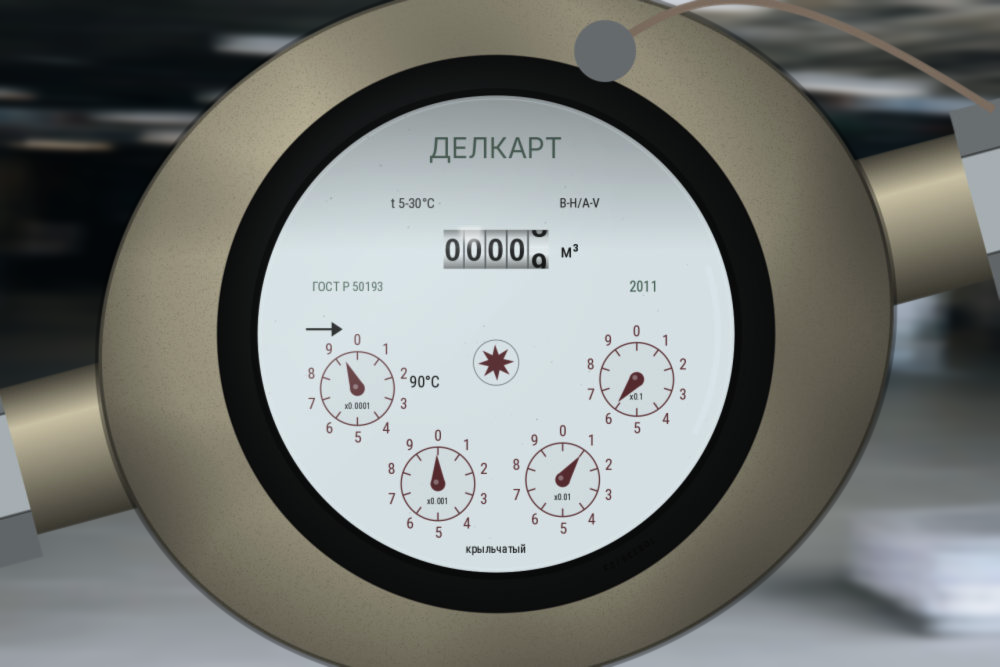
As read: {"value": 8.6099, "unit": "m³"}
